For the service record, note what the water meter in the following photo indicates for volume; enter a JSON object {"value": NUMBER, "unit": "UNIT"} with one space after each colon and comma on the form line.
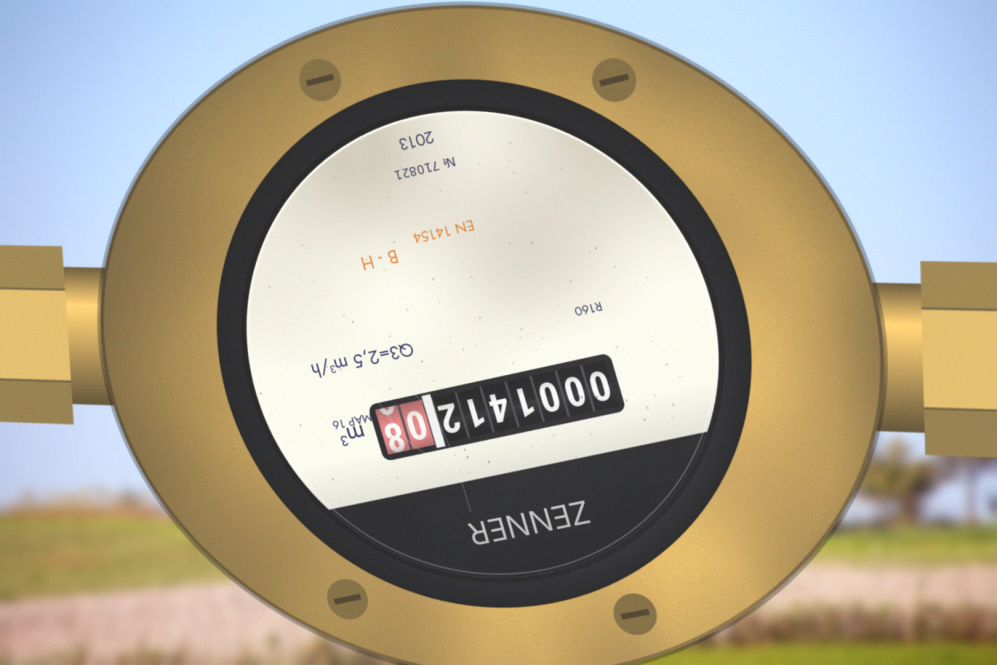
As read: {"value": 1412.08, "unit": "m³"}
